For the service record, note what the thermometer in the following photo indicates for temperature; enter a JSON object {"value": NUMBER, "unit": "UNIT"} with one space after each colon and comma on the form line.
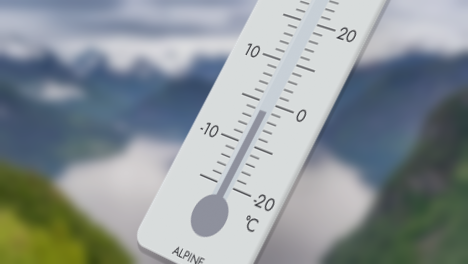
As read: {"value": -2, "unit": "°C"}
